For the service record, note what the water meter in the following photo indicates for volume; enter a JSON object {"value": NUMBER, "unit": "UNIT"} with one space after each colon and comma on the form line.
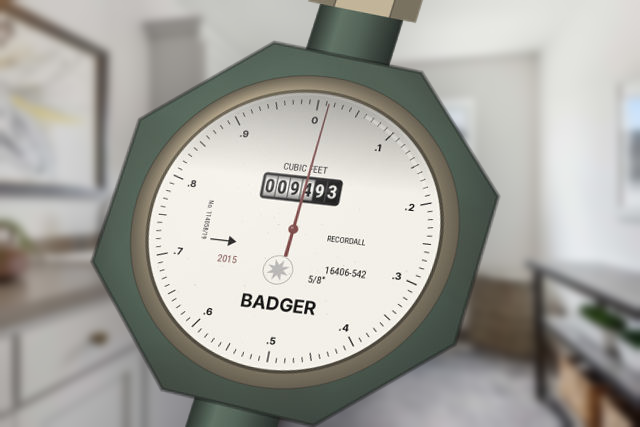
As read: {"value": 9493.01, "unit": "ft³"}
